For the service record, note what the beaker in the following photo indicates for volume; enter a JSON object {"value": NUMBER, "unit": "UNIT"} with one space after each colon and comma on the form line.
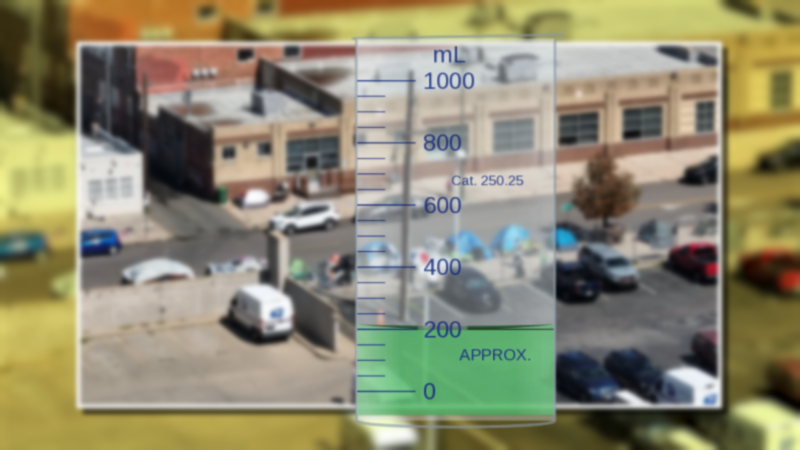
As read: {"value": 200, "unit": "mL"}
